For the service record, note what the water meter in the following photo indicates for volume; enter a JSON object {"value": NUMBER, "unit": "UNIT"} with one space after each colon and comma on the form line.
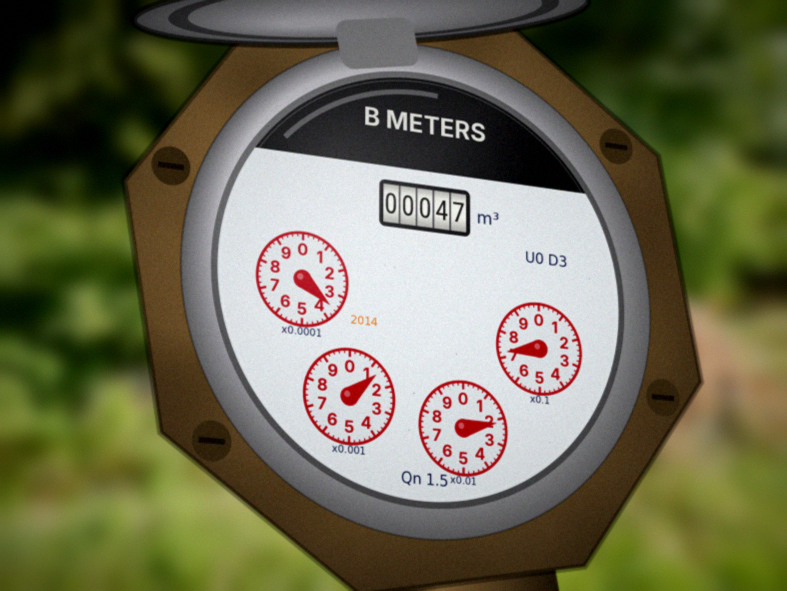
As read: {"value": 47.7213, "unit": "m³"}
